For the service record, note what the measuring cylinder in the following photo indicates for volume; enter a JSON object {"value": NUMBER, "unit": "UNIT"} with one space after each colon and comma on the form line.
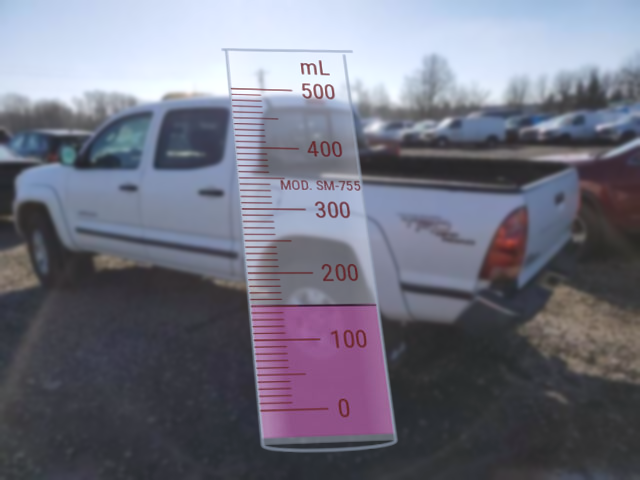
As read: {"value": 150, "unit": "mL"}
